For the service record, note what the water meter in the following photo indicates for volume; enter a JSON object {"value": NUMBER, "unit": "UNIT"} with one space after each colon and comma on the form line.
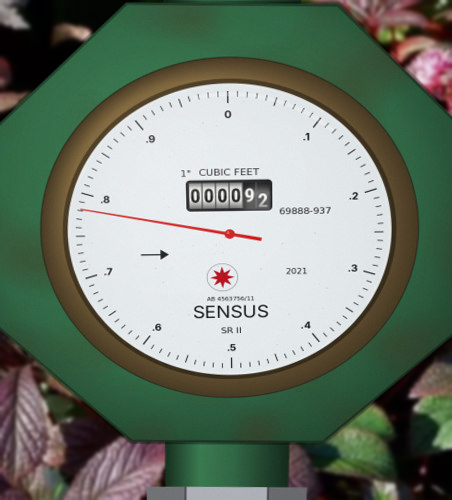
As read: {"value": 91.78, "unit": "ft³"}
